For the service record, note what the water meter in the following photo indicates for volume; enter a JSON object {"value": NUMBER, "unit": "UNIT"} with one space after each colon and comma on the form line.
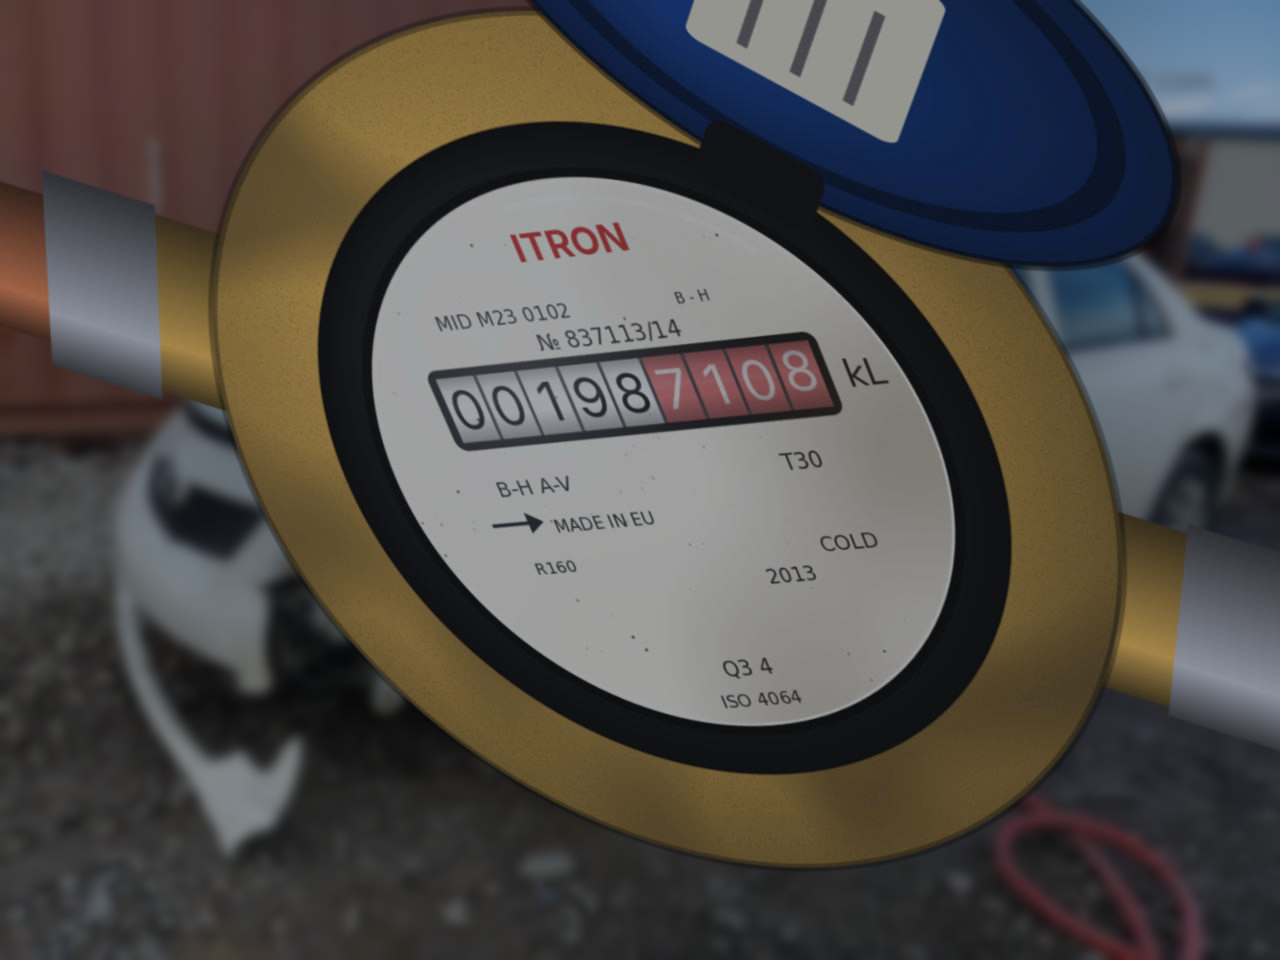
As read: {"value": 198.7108, "unit": "kL"}
